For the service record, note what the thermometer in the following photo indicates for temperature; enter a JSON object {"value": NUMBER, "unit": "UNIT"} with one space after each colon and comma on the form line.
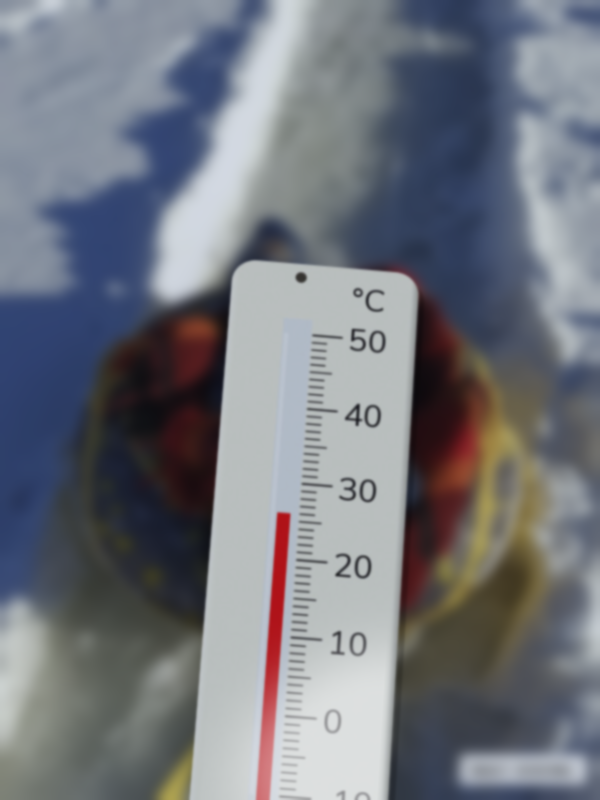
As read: {"value": 26, "unit": "°C"}
